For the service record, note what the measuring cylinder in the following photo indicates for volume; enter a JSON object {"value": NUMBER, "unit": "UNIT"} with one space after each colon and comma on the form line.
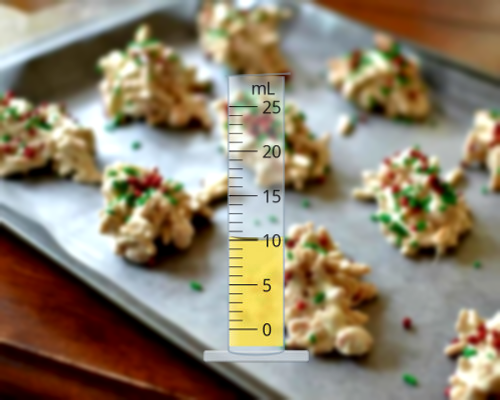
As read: {"value": 10, "unit": "mL"}
